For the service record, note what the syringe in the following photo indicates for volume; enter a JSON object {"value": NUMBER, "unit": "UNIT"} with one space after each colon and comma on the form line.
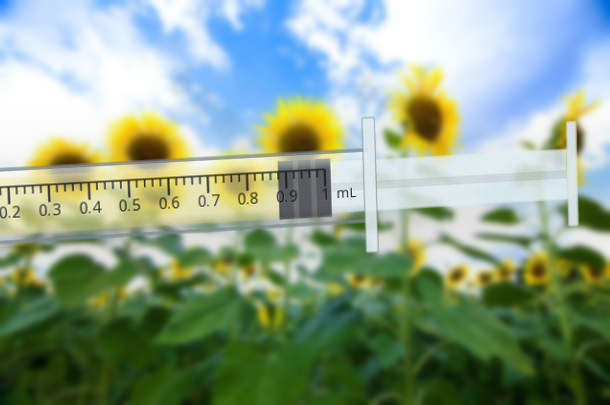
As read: {"value": 0.88, "unit": "mL"}
